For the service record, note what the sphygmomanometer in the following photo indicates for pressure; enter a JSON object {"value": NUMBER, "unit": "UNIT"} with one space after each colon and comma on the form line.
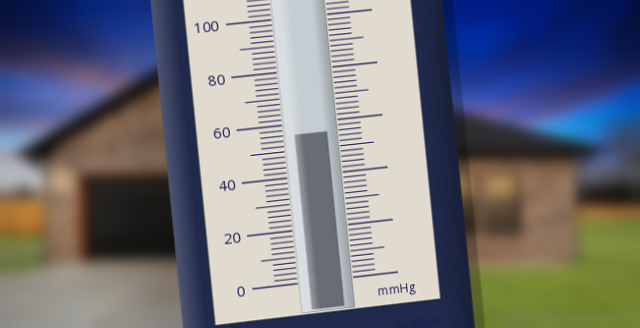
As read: {"value": 56, "unit": "mmHg"}
